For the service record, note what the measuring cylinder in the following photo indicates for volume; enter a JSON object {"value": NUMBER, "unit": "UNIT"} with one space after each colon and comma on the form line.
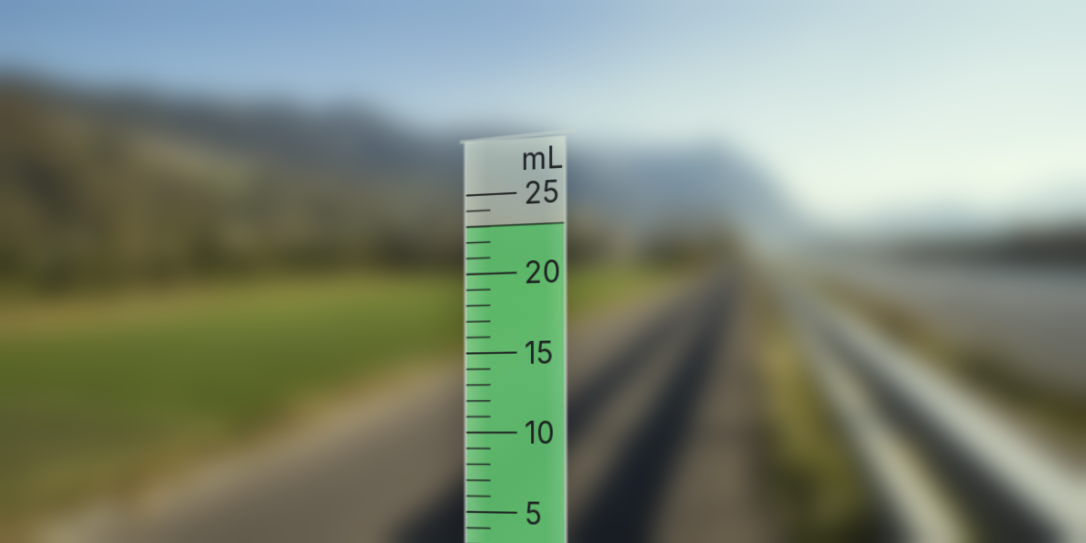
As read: {"value": 23, "unit": "mL"}
